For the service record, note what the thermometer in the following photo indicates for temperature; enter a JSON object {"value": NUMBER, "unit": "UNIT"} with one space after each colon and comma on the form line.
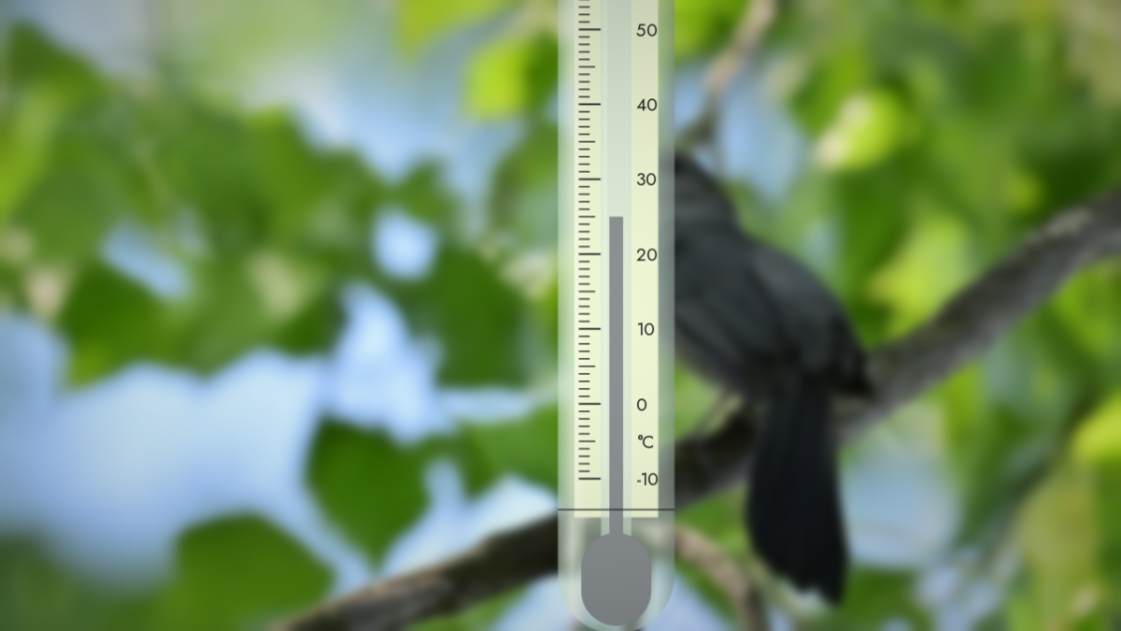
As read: {"value": 25, "unit": "°C"}
